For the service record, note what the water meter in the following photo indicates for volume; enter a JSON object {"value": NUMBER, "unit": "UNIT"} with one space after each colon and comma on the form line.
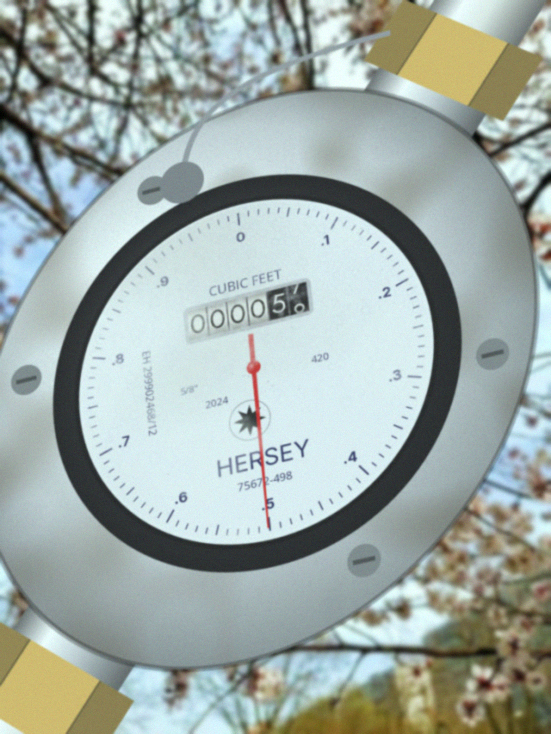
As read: {"value": 57.50, "unit": "ft³"}
